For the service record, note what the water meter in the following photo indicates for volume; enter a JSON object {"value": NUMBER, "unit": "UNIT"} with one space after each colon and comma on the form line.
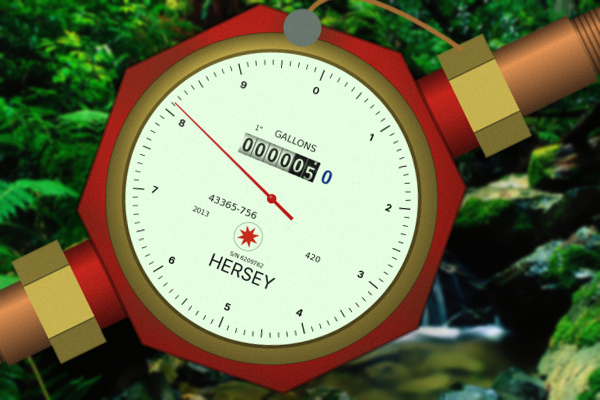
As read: {"value": 48.1, "unit": "gal"}
